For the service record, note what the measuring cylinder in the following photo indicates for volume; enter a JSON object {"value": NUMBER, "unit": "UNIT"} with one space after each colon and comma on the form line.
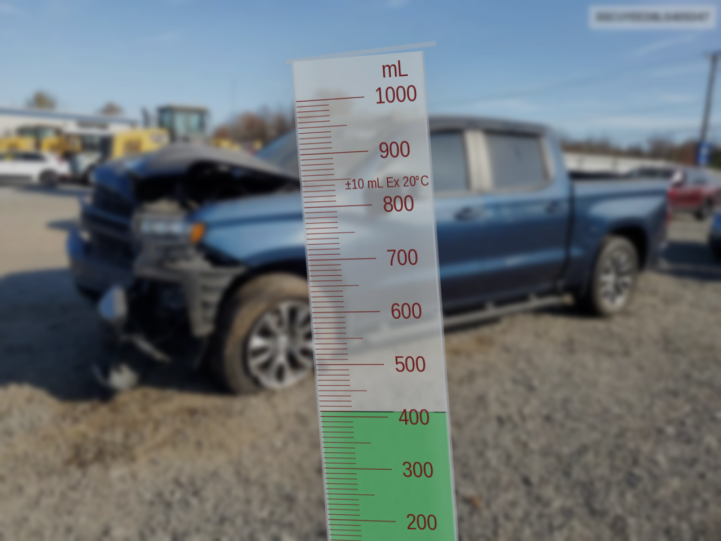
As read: {"value": 410, "unit": "mL"}
